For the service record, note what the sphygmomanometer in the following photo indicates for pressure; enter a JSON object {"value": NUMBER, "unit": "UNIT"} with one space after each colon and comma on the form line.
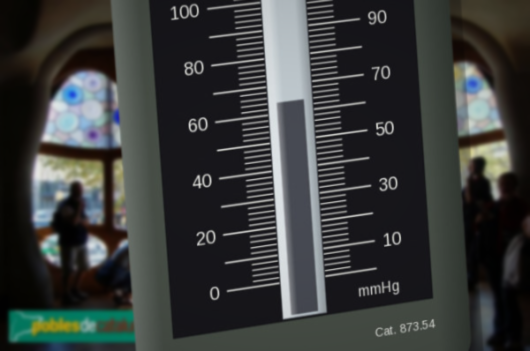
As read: {"value": 64, "unit": "mmHg"}
